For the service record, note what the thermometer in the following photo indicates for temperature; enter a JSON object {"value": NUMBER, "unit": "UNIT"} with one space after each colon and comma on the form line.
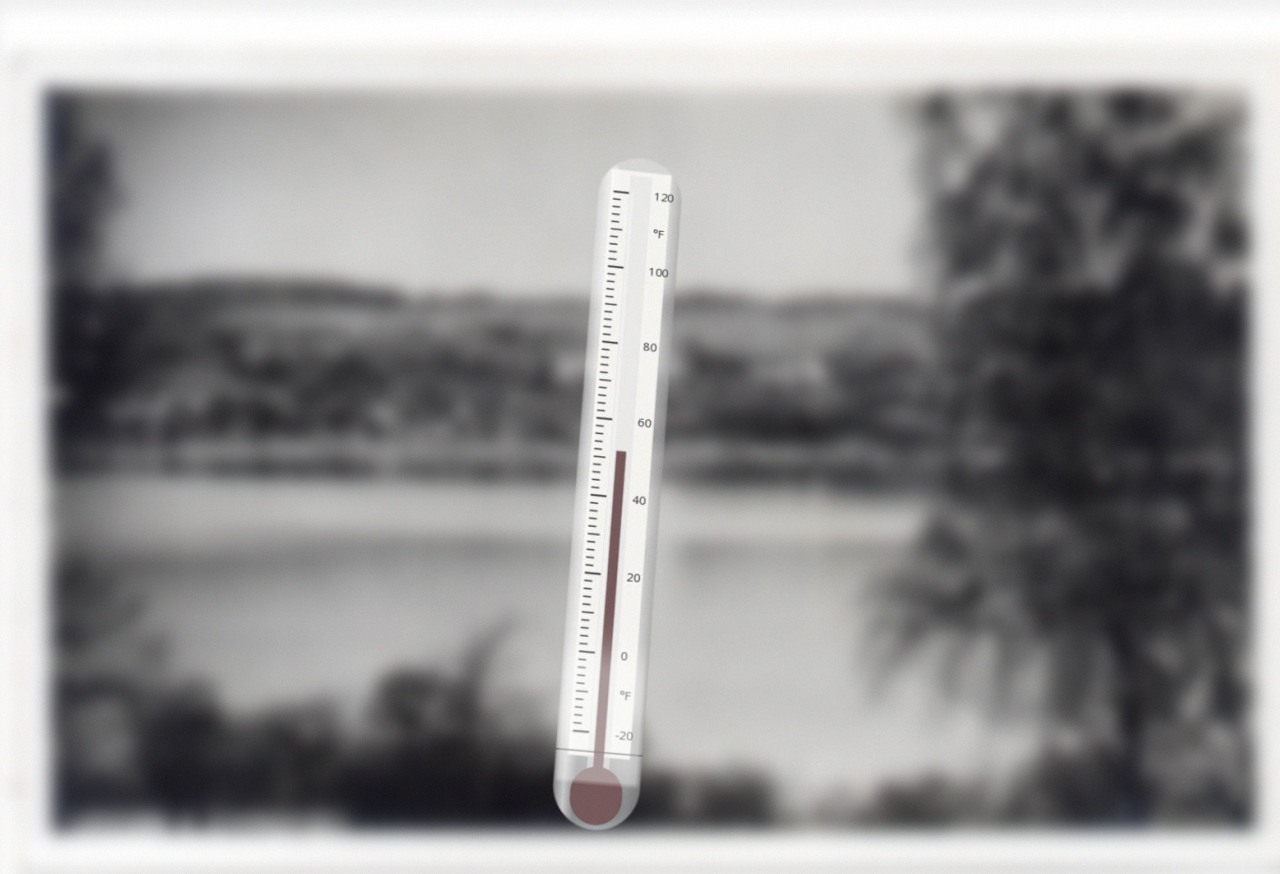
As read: {"value": 52, "unit": "°F"}
